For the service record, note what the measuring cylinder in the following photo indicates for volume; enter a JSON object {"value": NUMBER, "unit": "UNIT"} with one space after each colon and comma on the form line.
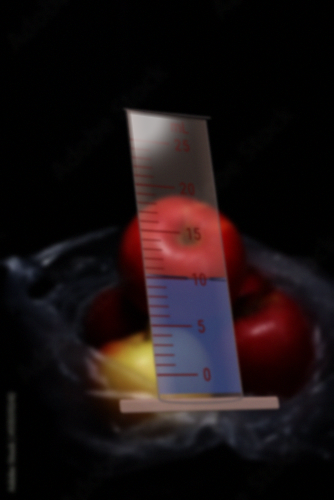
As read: {"value": 10, "unit": "mL"}
